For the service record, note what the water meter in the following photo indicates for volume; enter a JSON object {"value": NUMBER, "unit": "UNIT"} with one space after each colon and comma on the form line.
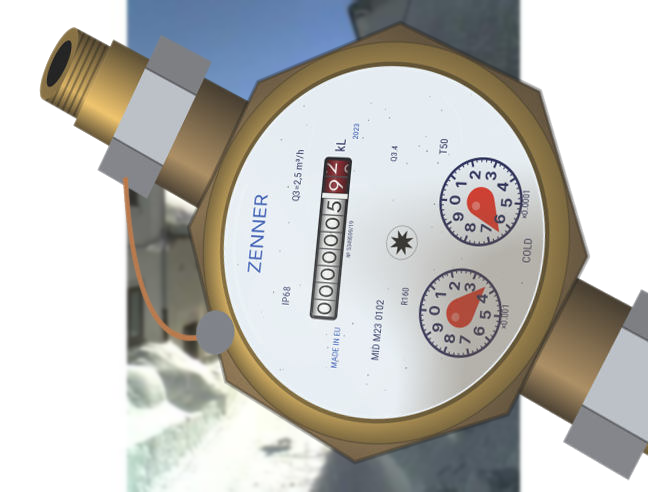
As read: {"value": 5.9236, "unit": "kL"}
